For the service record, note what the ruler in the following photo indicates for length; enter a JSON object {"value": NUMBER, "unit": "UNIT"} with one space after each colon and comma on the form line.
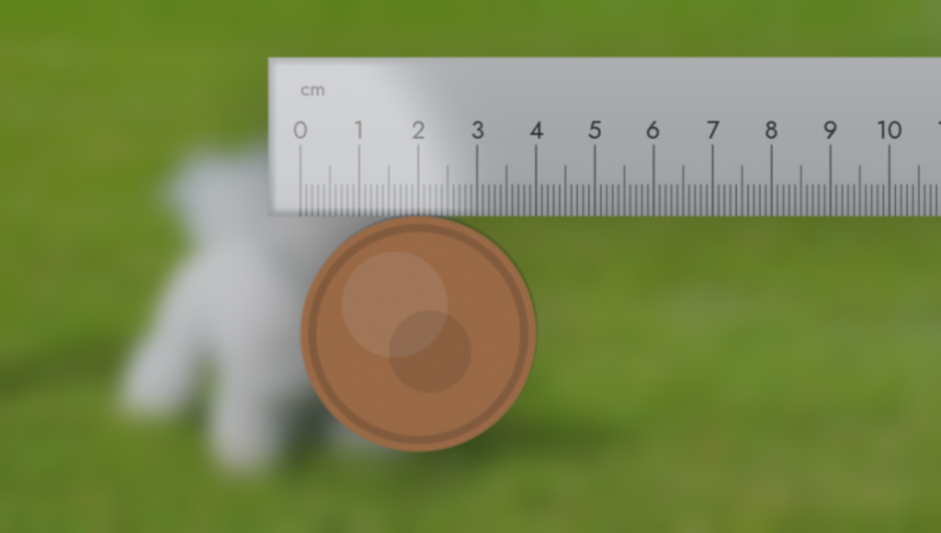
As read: {"value": 4, "unit": "cm"}
